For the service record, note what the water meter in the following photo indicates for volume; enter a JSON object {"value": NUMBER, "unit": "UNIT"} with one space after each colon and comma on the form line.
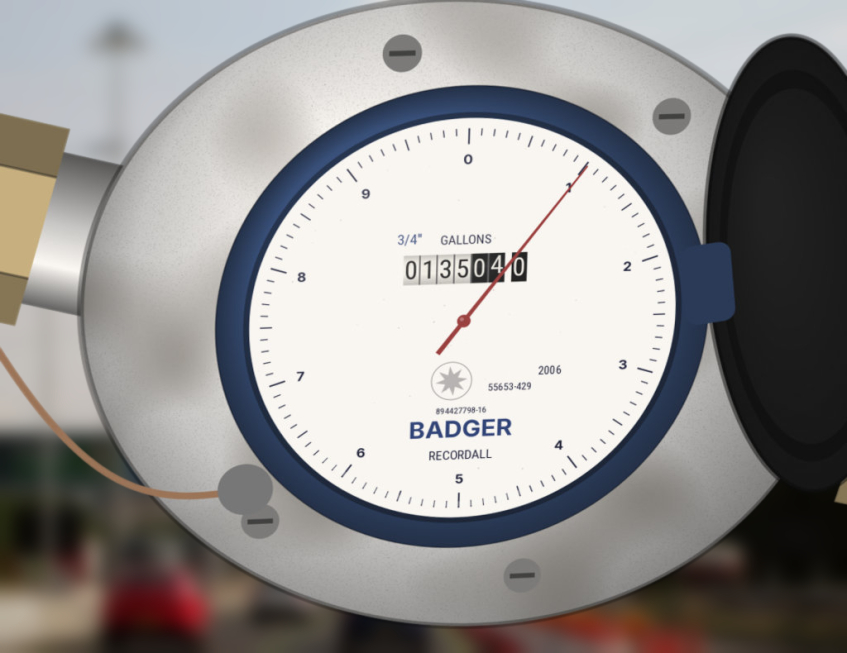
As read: {"value": 135041.0, "unit": "gal"}
